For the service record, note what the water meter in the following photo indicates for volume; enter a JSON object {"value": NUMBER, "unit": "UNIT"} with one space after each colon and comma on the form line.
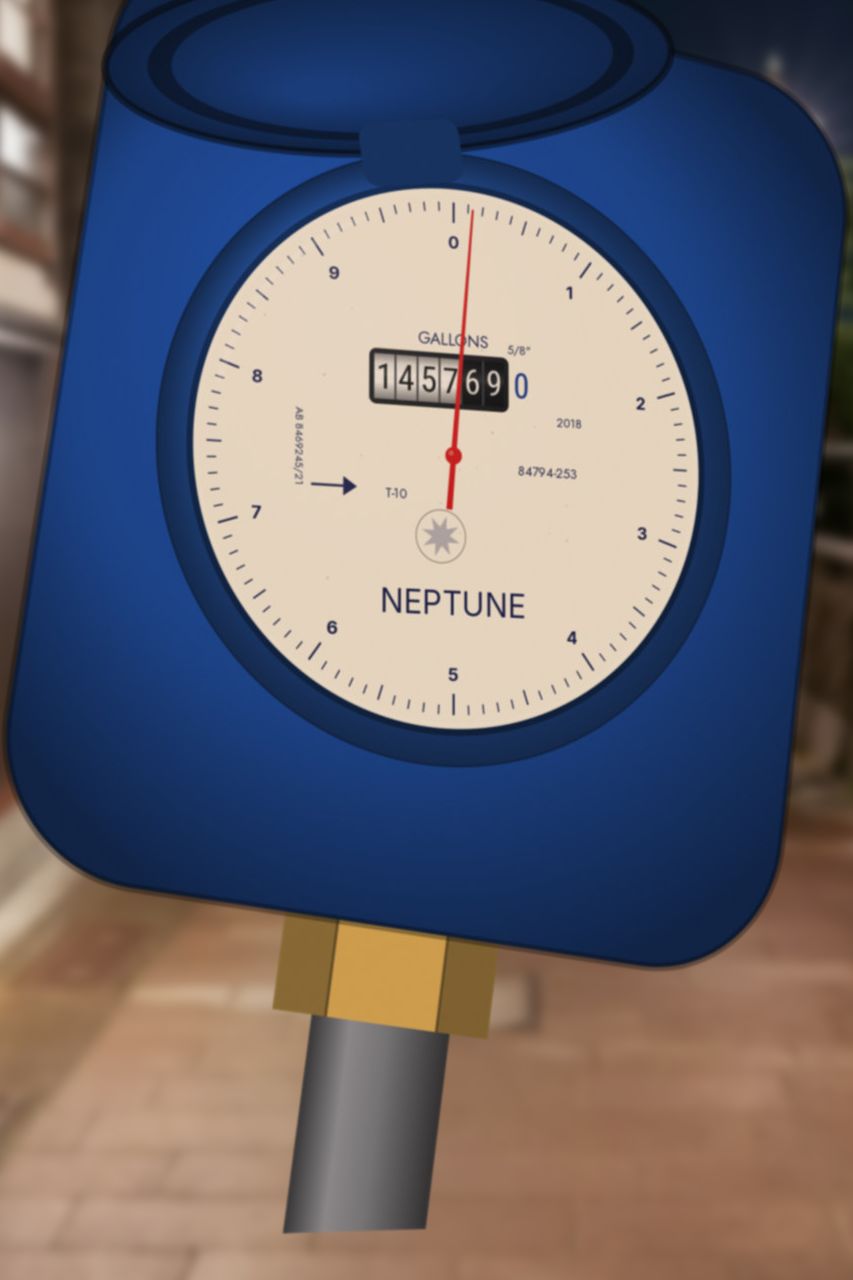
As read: {"value": 1457690.1, "unit": "gal"}
